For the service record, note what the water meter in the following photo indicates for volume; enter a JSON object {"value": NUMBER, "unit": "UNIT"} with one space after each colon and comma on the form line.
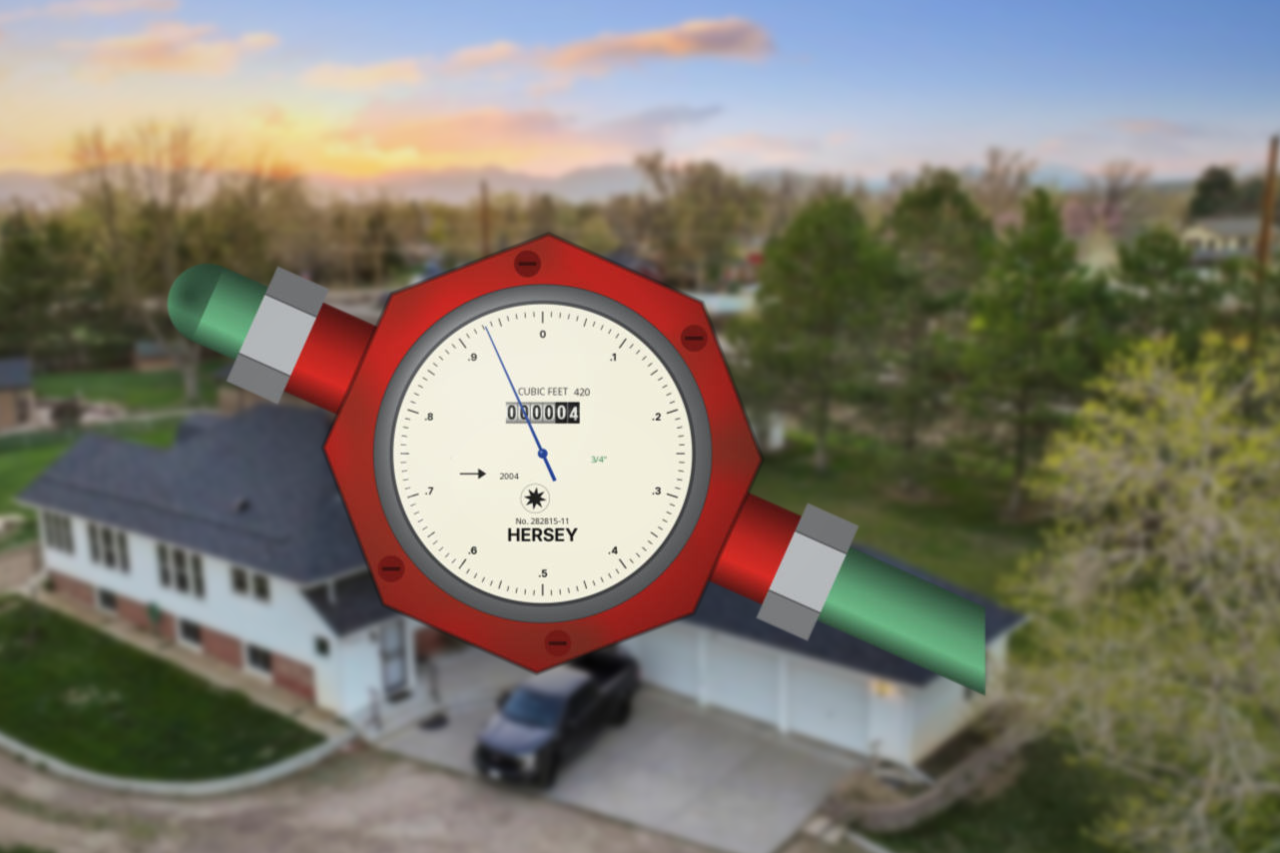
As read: {"value": 3.93, "unit": "ft³"}
